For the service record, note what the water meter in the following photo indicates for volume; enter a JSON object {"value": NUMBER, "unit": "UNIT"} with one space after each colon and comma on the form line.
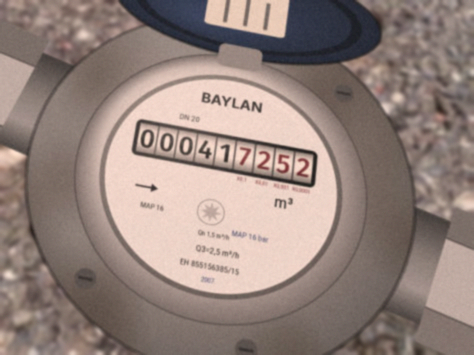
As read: {"value": 41.7252, "unit": "m³"}
